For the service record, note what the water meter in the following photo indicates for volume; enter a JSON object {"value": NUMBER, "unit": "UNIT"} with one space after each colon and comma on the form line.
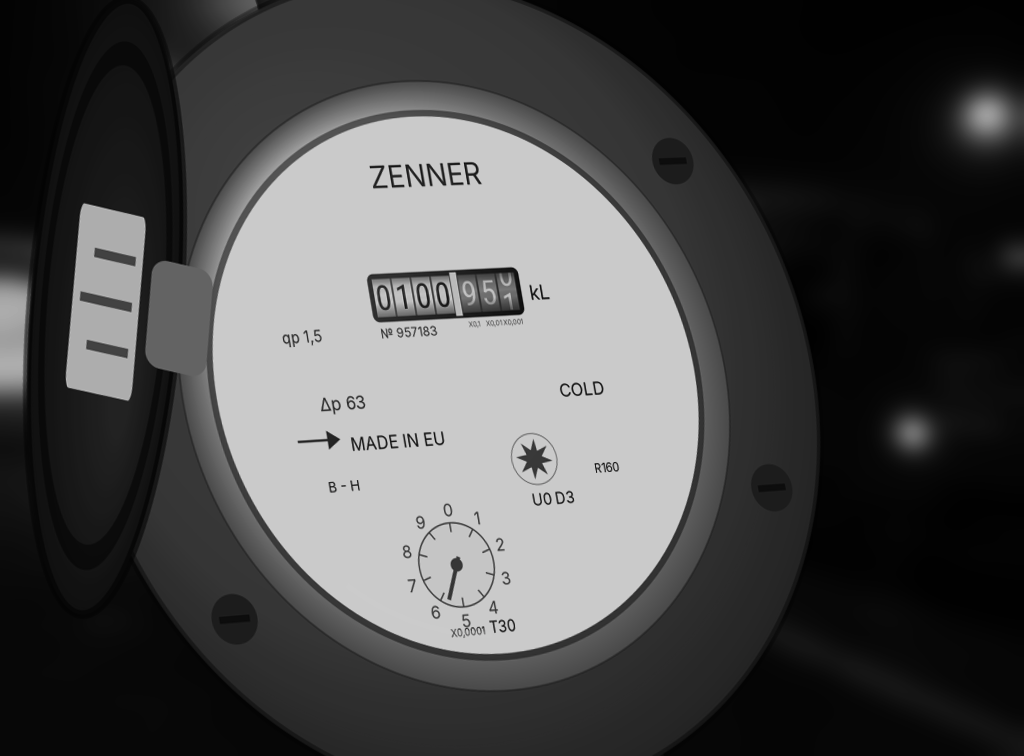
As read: {"value": 100.9505, "unit": "kL"}
